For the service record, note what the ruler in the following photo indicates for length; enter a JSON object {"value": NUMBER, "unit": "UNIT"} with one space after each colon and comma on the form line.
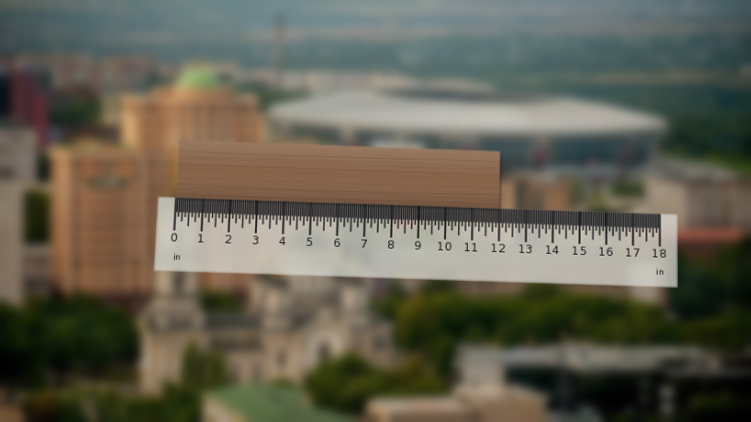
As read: {"value": 12, "unit": "in"}
